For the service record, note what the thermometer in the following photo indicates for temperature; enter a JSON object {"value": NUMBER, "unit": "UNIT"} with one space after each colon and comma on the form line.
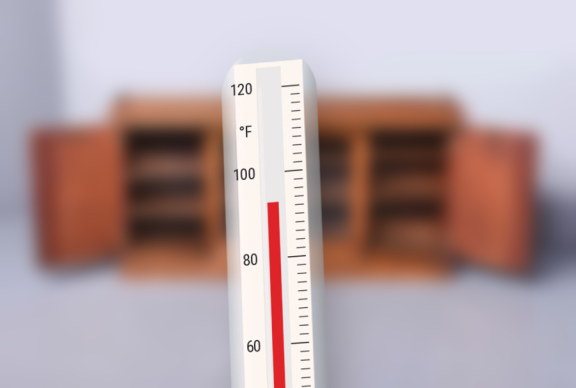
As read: {"value": 93, "unit": "°F"}
